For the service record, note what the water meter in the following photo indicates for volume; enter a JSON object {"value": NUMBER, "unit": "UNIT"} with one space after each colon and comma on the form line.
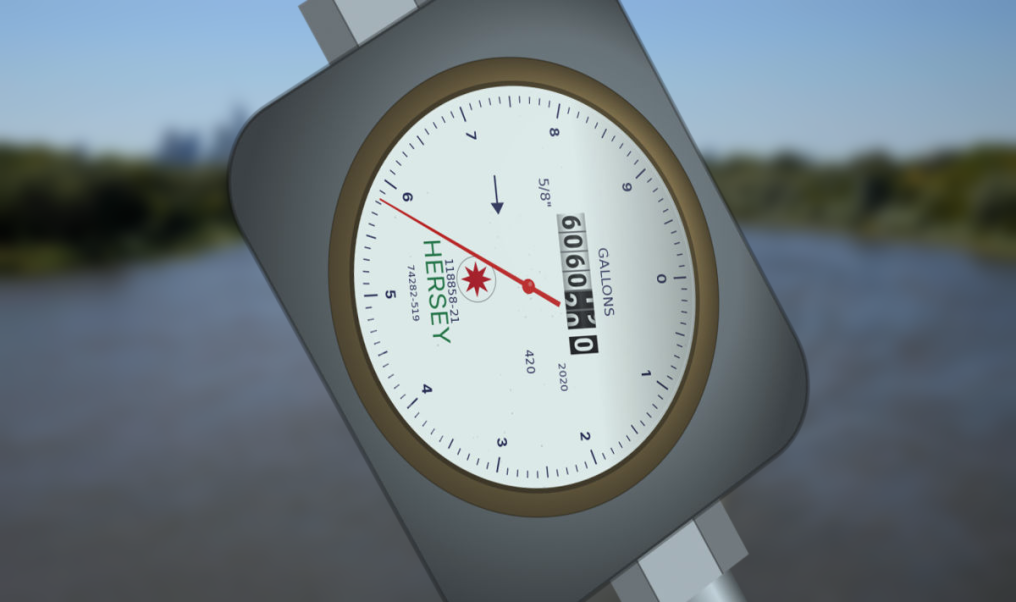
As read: {"value": 6060195.8, "unit": "gal"}
